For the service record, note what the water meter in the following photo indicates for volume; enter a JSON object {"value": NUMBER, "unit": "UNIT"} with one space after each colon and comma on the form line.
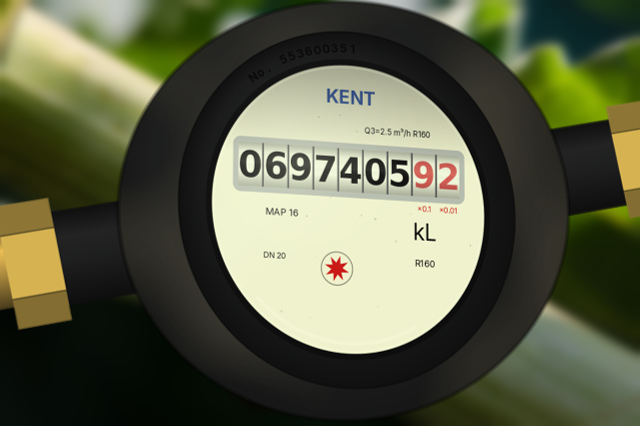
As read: {"value": 697405.92, "unit": "kL"}
